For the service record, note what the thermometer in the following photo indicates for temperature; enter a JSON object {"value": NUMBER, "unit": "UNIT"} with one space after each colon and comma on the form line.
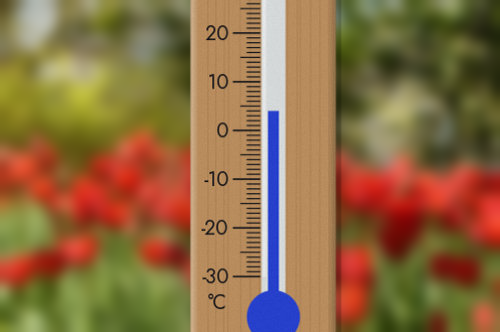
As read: {"value": 4, "unit": "°C"}
